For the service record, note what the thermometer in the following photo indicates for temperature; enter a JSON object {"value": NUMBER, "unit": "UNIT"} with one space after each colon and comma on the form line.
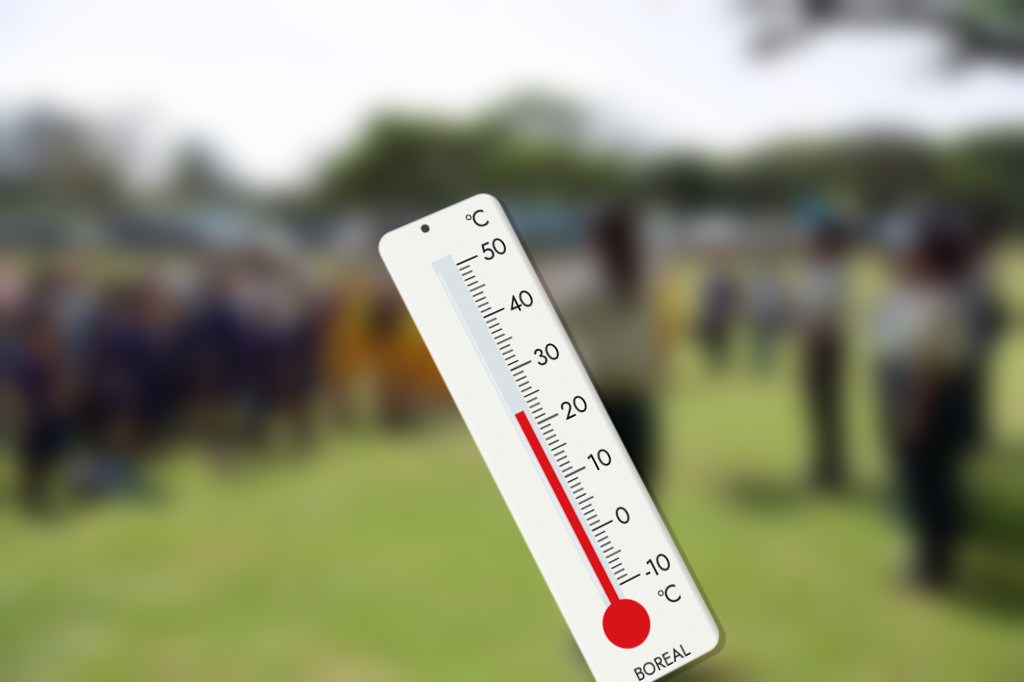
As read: {"value": 23, "unit": "°C"}
